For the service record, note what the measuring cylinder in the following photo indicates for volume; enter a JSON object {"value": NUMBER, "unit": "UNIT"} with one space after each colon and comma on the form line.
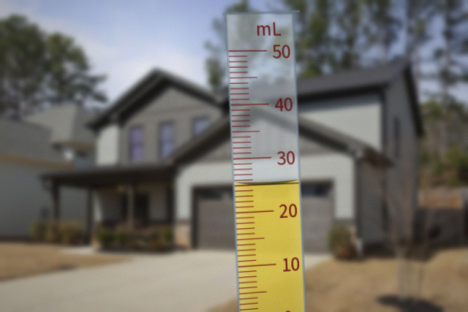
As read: {"value": 25, "unit": "mL"}
